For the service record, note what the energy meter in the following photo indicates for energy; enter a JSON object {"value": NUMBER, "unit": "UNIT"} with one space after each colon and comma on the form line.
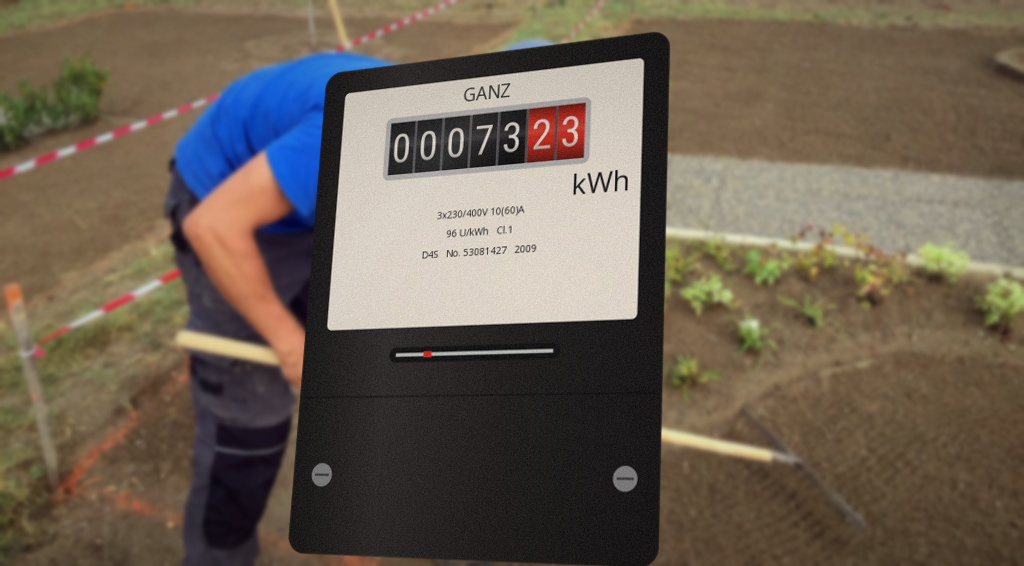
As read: {"value": 73.23, "unit": "kWh"}
